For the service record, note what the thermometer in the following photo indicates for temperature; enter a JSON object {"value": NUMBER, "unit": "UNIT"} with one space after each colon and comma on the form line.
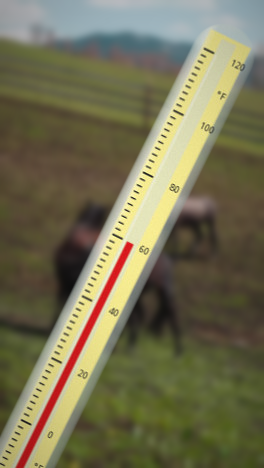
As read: {"value": 60, "unit": "°F"}
